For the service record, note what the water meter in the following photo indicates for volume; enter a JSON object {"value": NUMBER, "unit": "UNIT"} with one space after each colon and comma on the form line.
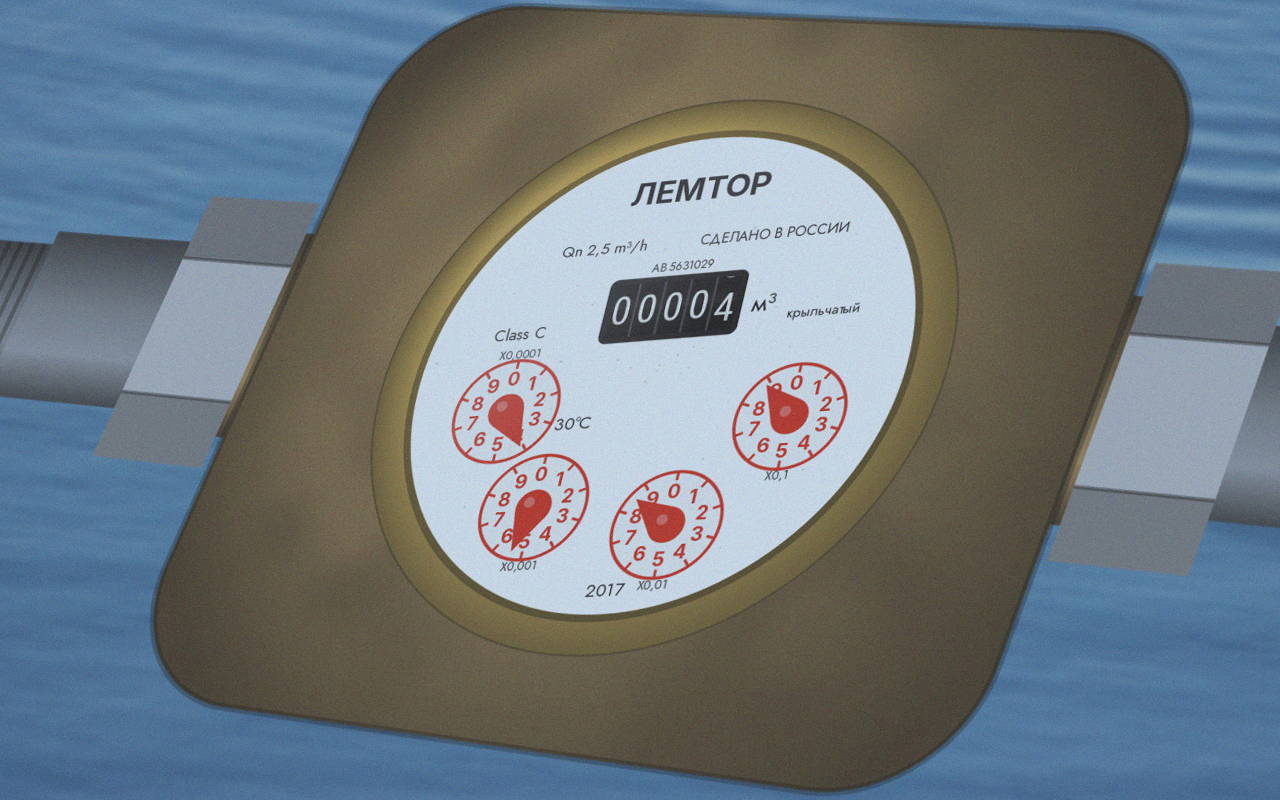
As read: {"value": 3.8854, "unit": "m³"}
